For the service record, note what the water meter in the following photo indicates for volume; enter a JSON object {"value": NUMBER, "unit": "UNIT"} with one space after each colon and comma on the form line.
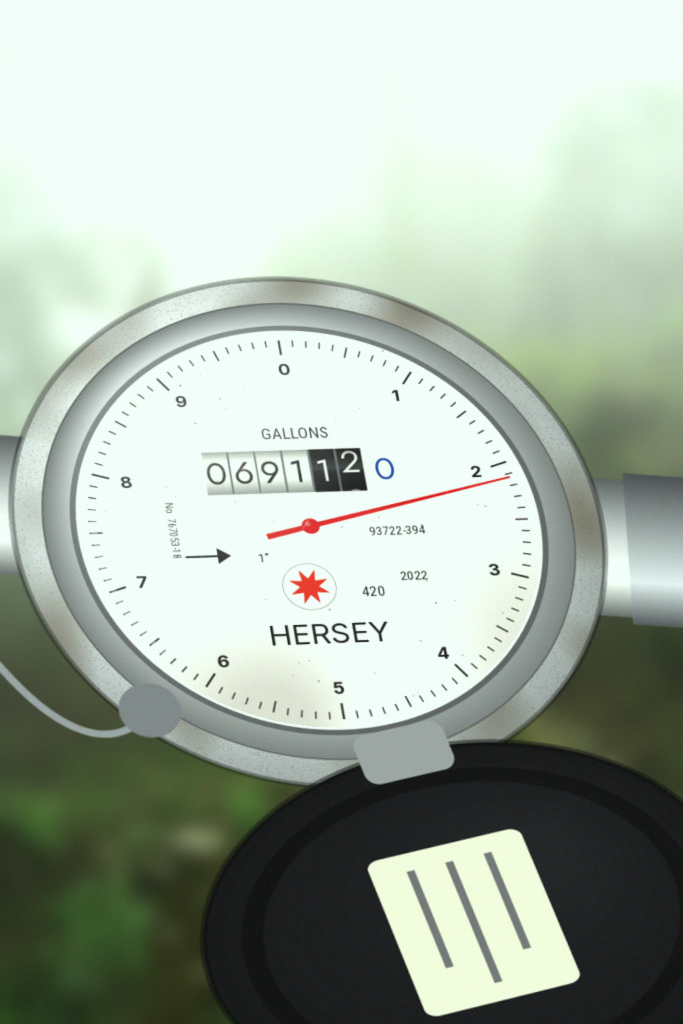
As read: {"value": 691122.1, "unit": "gal"}
